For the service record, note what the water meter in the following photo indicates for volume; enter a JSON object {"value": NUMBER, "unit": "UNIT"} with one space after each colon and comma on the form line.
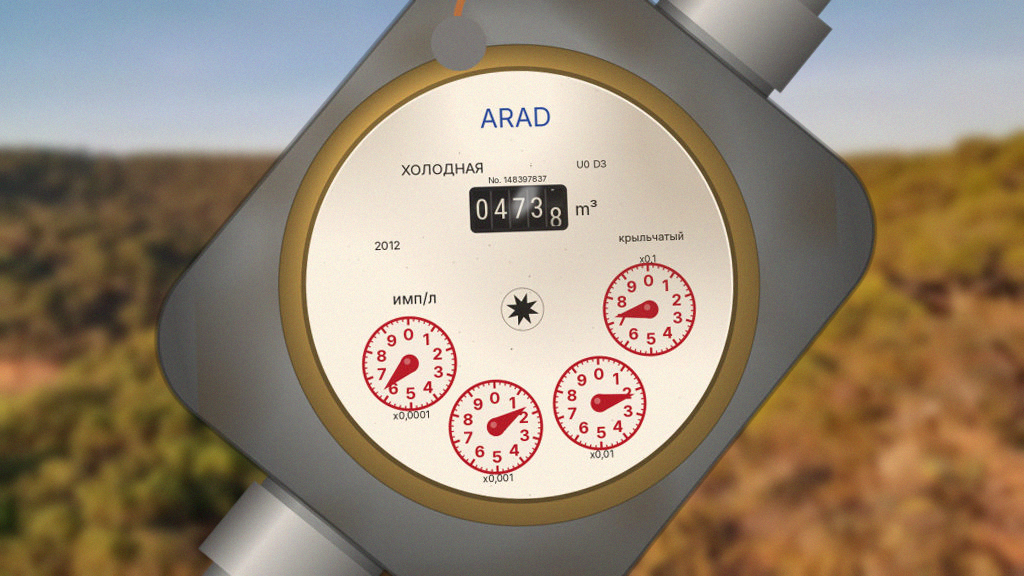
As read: {"value": 4737.7216, "unit": "m³"}
